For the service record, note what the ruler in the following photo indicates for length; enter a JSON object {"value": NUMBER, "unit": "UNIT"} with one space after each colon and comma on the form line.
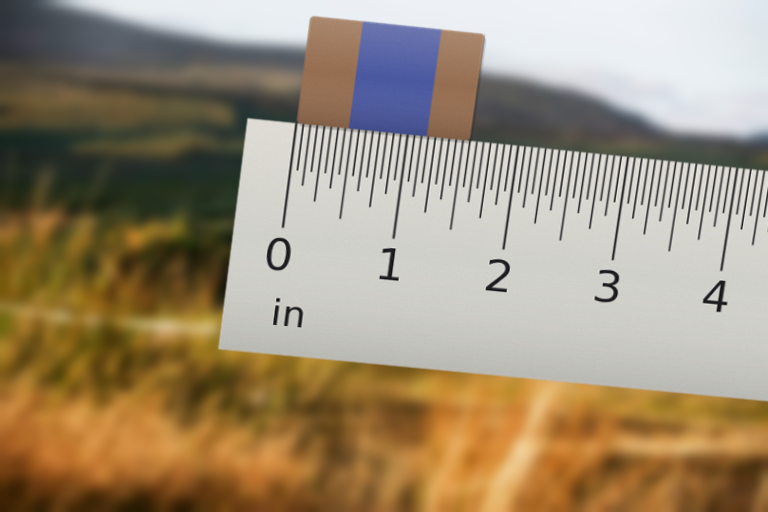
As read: {"value": 1.5625, "unit": "in"}
